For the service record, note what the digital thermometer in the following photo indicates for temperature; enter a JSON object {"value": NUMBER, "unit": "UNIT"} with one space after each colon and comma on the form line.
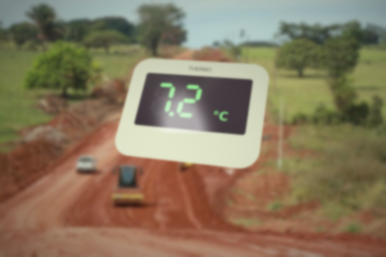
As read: {"value": 7.2, "unit": "°C"}
